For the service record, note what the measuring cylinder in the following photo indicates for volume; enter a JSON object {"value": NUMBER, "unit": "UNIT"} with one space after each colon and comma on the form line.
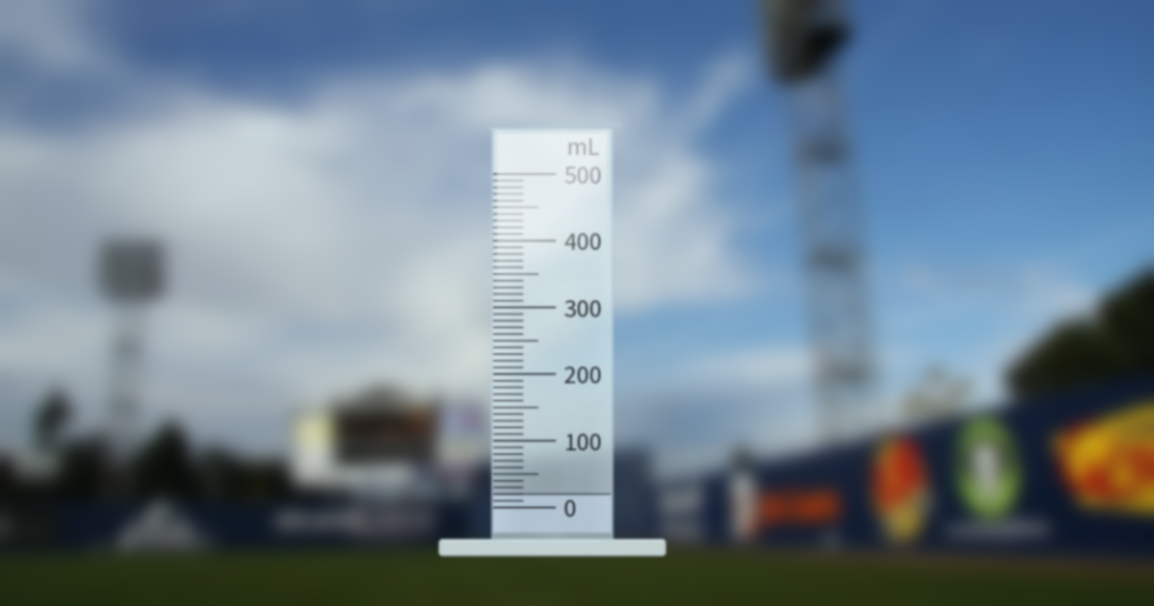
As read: {"value": 20, "unit": "mL"}
